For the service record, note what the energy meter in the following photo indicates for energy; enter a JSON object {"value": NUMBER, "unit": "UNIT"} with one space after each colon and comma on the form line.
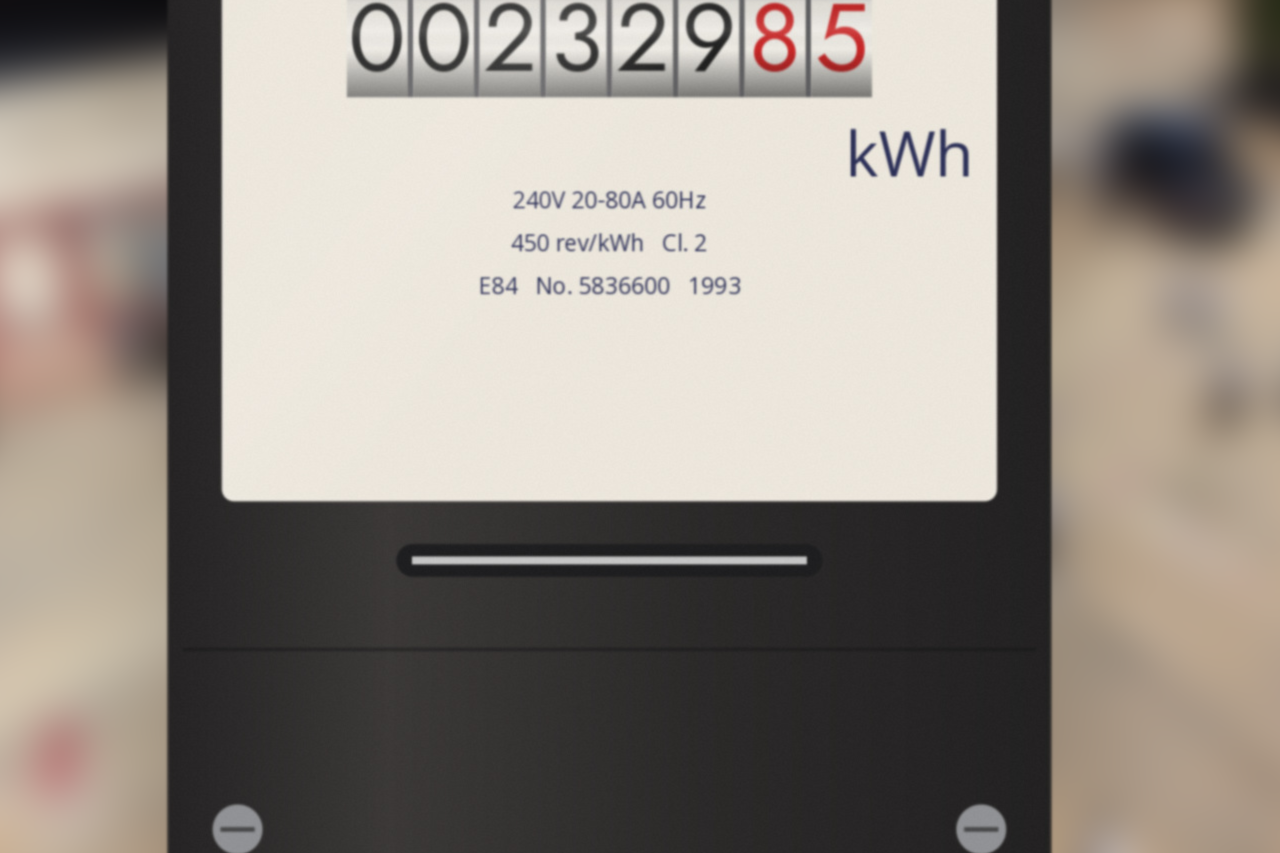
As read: {"value": 2329.85, "unit": "kWh"}
